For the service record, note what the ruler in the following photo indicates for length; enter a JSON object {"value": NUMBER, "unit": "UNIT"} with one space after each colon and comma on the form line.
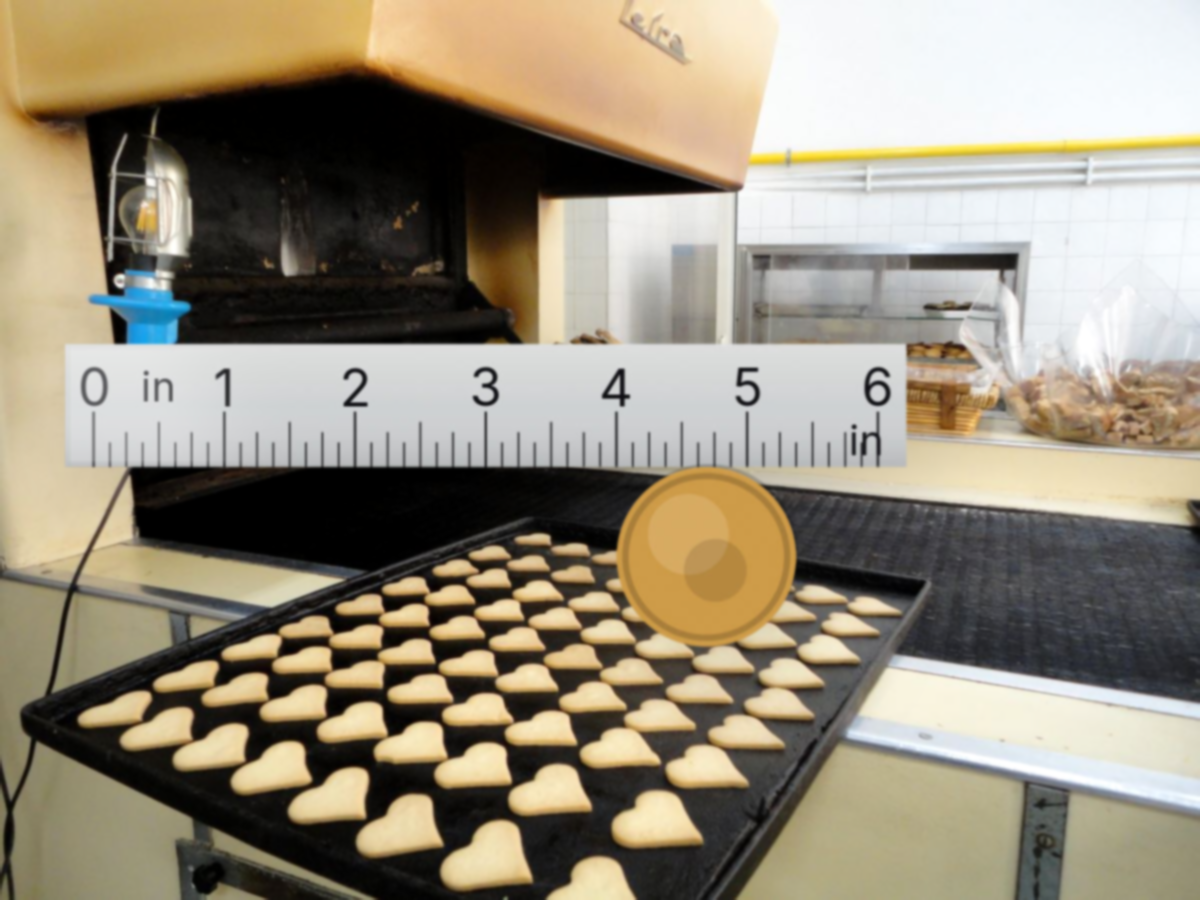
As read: {"value": 1.375, "unit": "in"}
